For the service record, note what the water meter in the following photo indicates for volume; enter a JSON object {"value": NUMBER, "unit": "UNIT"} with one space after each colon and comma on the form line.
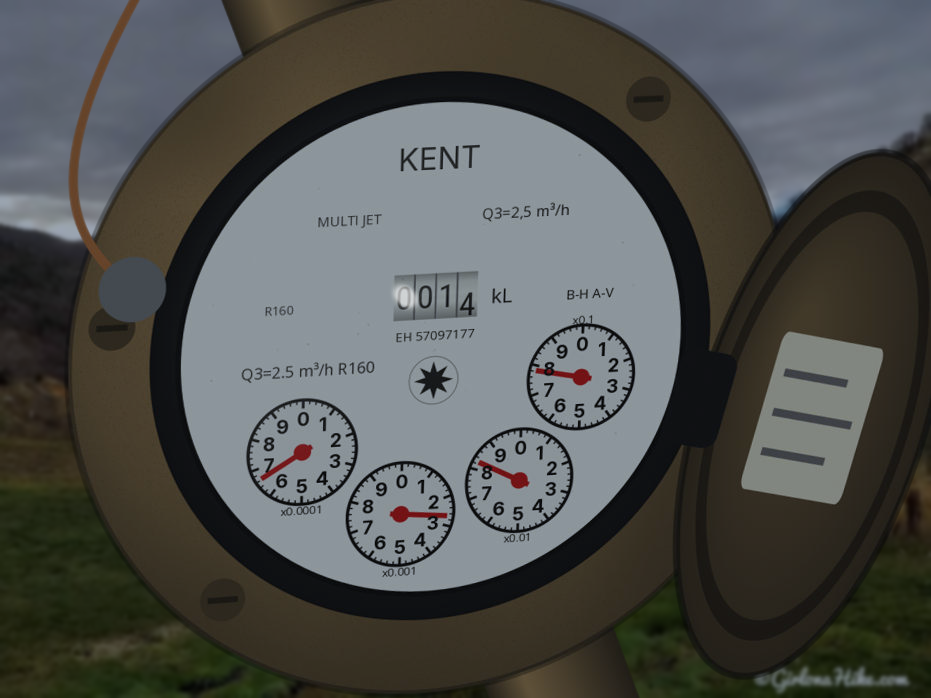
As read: {"value": 13.7826, "unit": "kL"}
